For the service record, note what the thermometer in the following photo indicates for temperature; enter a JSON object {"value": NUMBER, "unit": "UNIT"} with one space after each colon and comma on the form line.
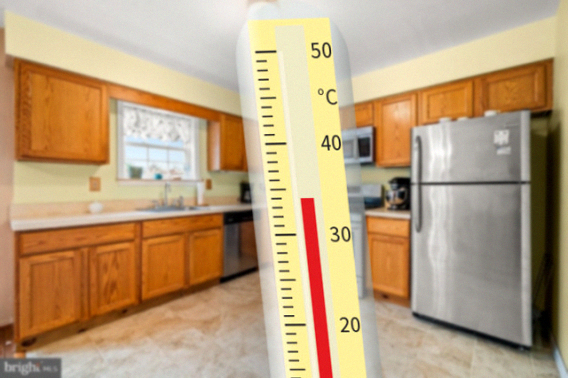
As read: {"value": 34, "unit": "°C"}
